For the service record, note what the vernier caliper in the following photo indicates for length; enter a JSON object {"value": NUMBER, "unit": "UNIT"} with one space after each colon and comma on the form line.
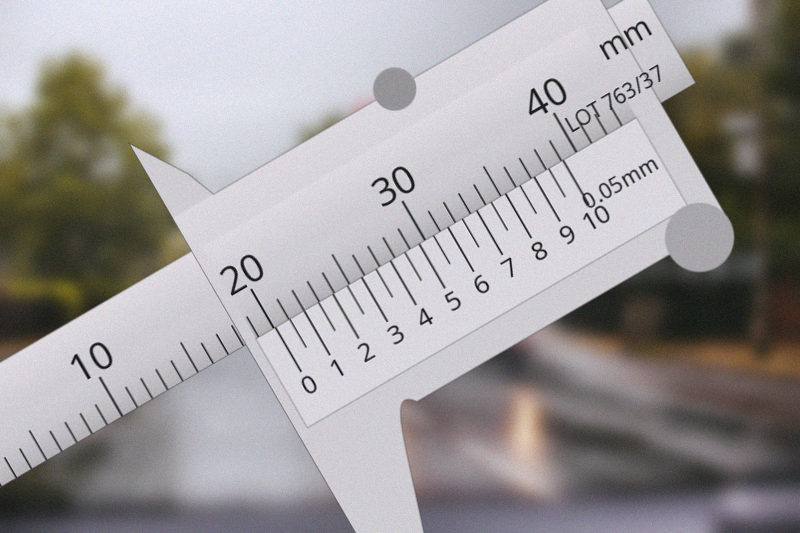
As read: {"value": 20.1, "unit": "mm"}
